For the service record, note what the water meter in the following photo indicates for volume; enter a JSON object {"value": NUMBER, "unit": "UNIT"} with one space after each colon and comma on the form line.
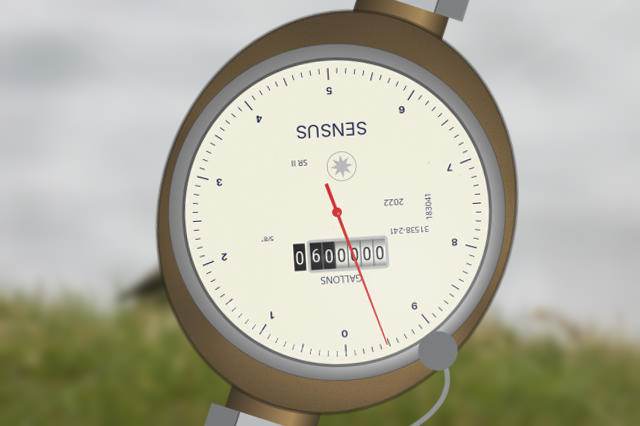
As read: {"value": 89.5, "unit": "gal"}
